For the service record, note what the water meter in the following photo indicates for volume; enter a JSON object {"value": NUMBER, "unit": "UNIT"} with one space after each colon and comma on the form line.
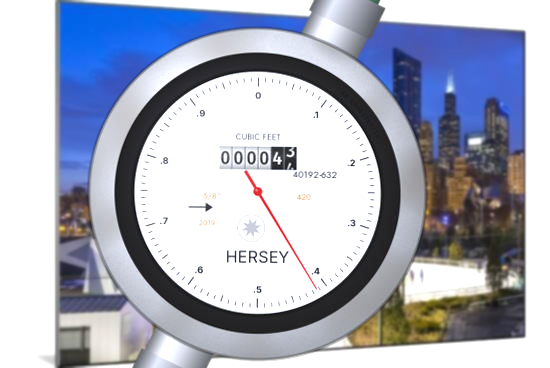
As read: {"value": 43.41, "unit": "ft³"}
